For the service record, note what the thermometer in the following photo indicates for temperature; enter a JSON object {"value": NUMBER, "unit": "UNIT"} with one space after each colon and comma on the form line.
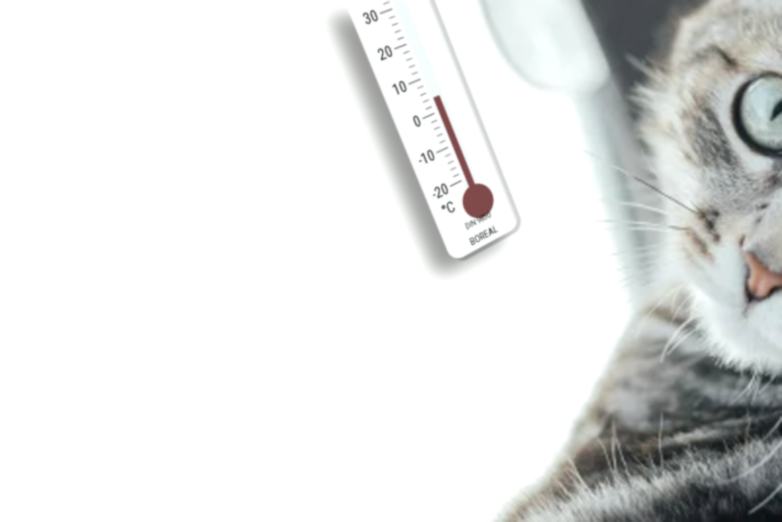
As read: {"value": 4, "unit": "°C"}
